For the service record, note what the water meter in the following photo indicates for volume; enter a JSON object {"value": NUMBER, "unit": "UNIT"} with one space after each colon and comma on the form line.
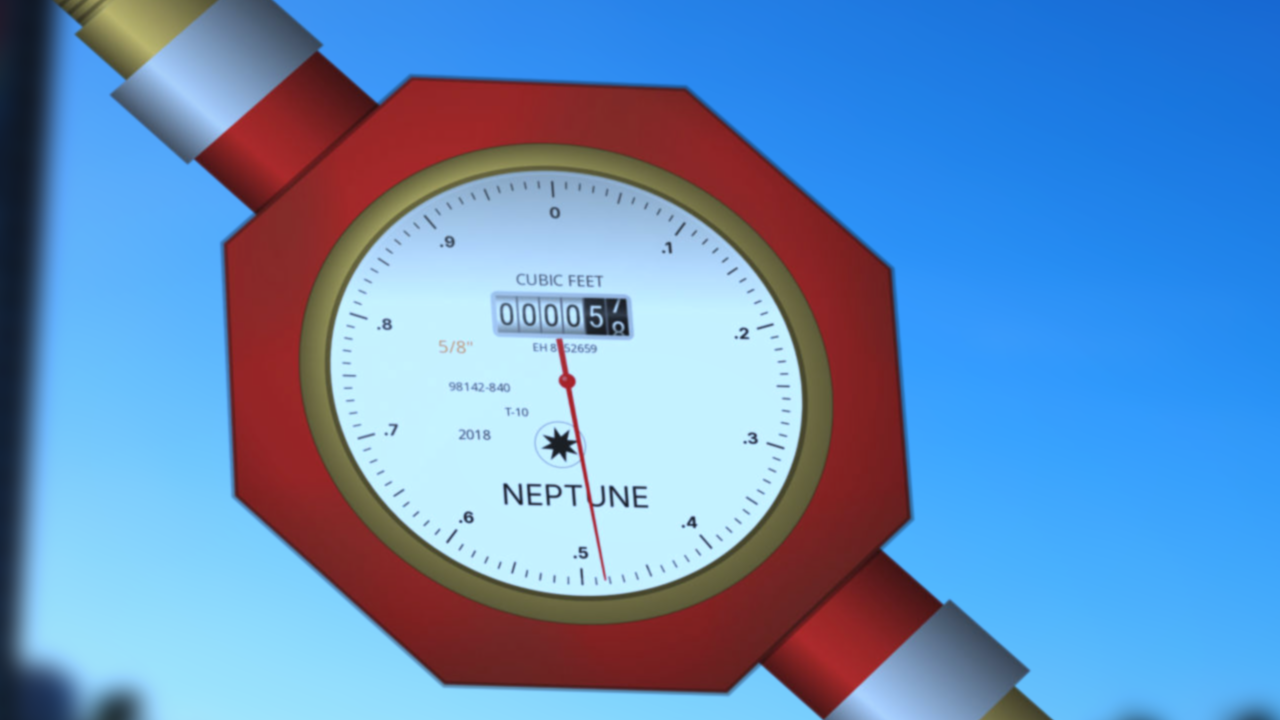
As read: {"value": 57.48, "unit": "ft³"}
